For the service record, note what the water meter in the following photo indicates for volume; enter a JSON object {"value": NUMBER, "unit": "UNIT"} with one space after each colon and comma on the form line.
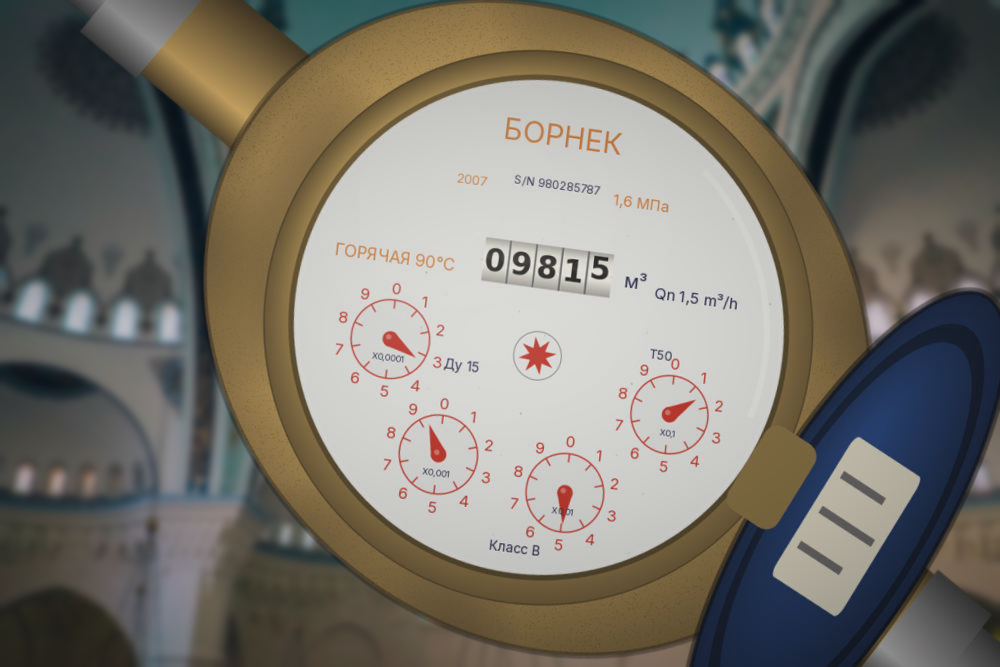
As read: {"value": 9815.1493, "unit": "m³"}
